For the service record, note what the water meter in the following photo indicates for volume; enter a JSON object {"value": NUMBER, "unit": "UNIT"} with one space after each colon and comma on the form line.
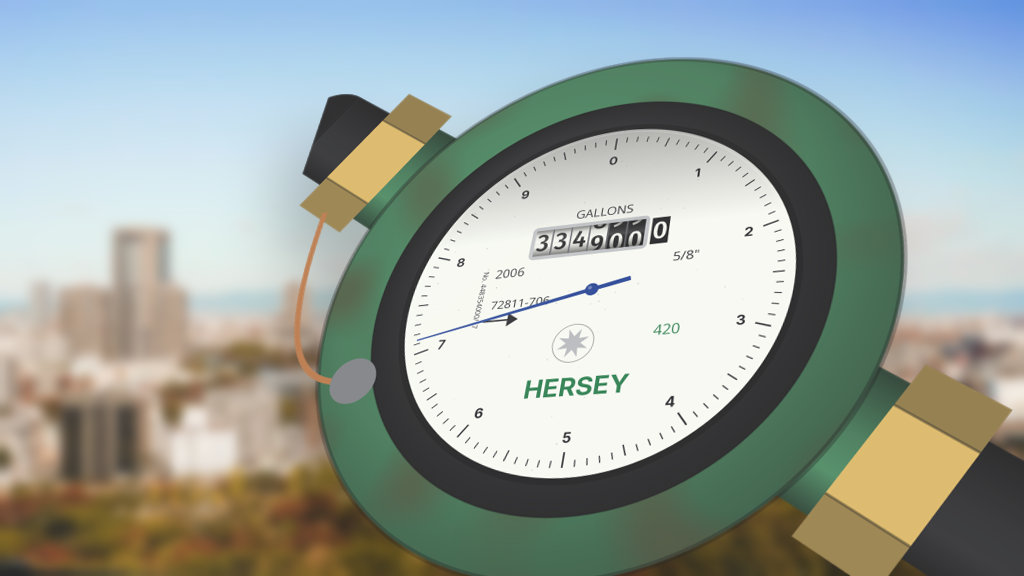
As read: {"value": 3348997.1, "unit": "gal"}
